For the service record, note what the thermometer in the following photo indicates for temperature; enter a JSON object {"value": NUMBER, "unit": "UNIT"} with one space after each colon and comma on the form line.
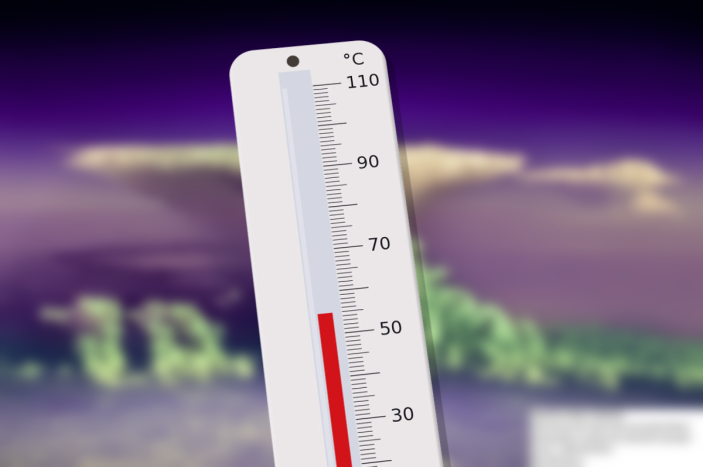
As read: {"value": 55, "unit": "°C"}
